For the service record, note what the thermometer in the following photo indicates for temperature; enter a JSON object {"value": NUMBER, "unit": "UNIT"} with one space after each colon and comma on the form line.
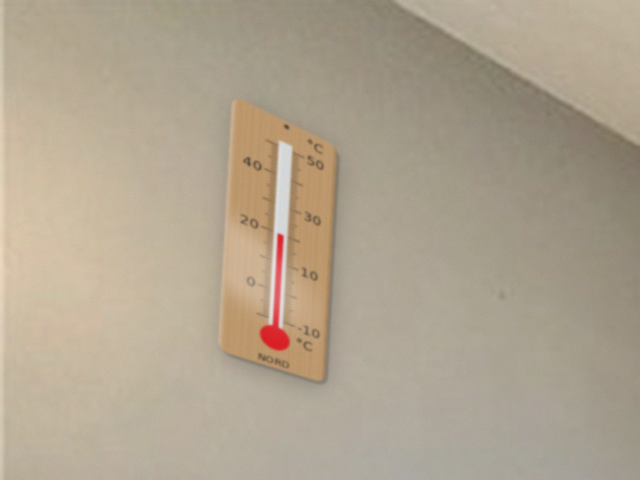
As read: {"value": 20, "unit": "°C"}
